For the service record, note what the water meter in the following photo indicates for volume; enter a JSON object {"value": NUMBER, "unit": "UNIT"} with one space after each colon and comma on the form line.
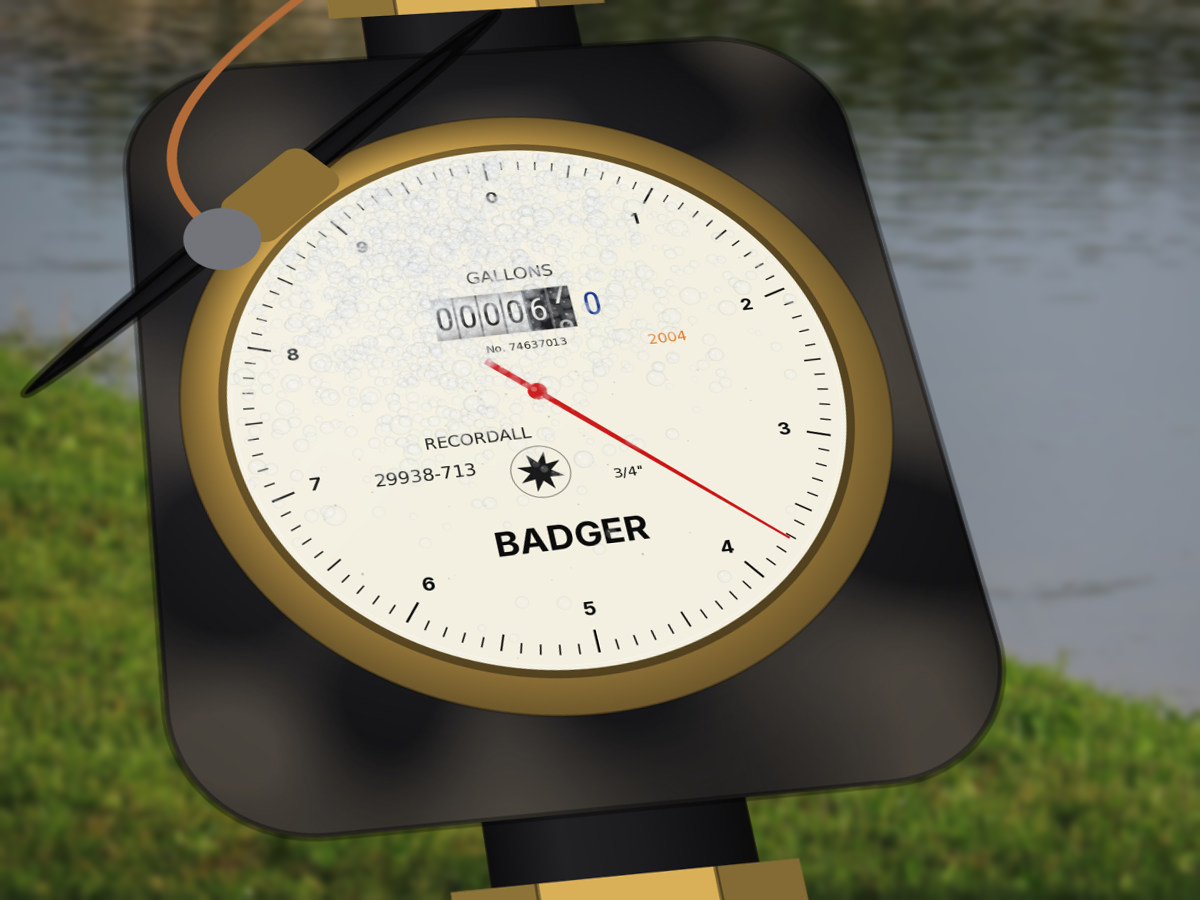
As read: {"value": 673.7, "unit": "gal"}
